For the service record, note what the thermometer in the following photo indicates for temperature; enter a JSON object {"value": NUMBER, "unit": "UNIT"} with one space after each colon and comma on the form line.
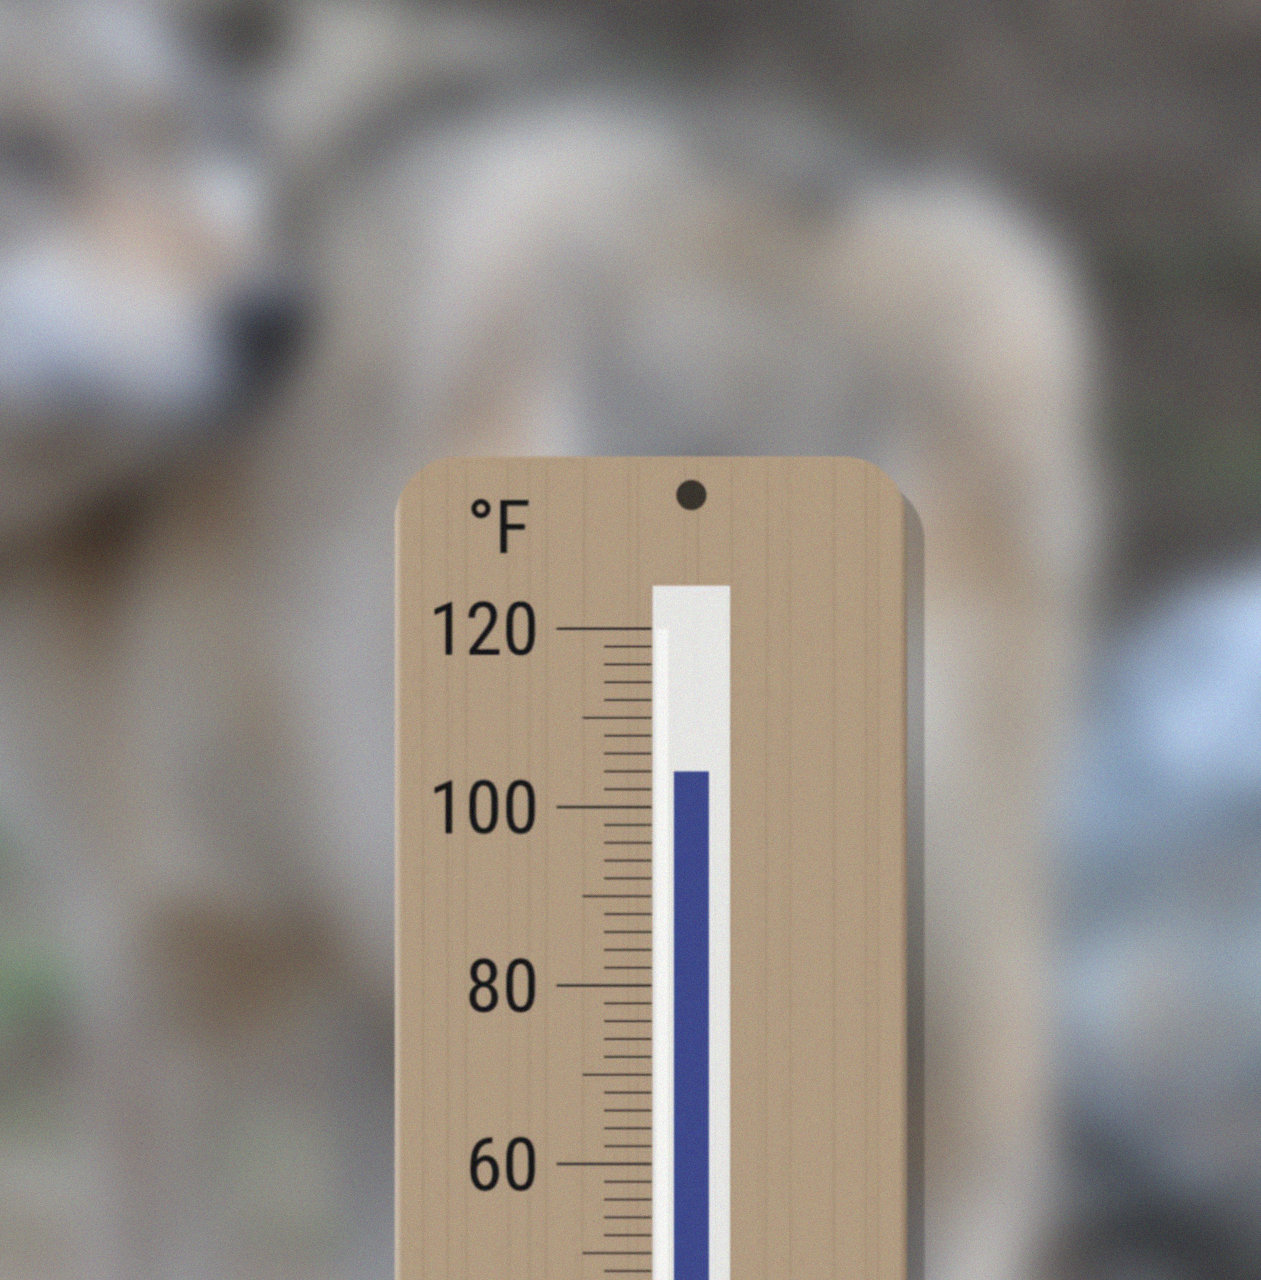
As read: {"value": 104, "unit": "°F"}
